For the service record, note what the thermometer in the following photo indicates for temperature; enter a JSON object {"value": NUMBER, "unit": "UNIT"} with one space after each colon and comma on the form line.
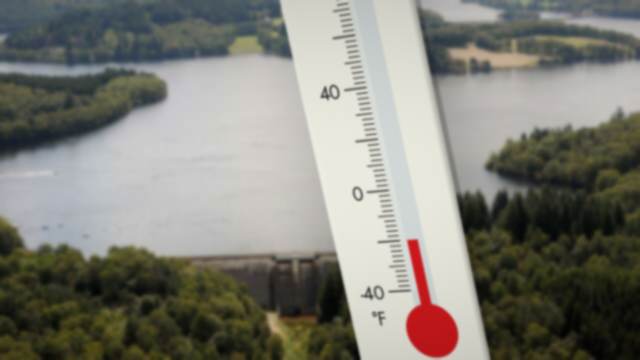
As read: {"value": -20, "unit": "°F"}
